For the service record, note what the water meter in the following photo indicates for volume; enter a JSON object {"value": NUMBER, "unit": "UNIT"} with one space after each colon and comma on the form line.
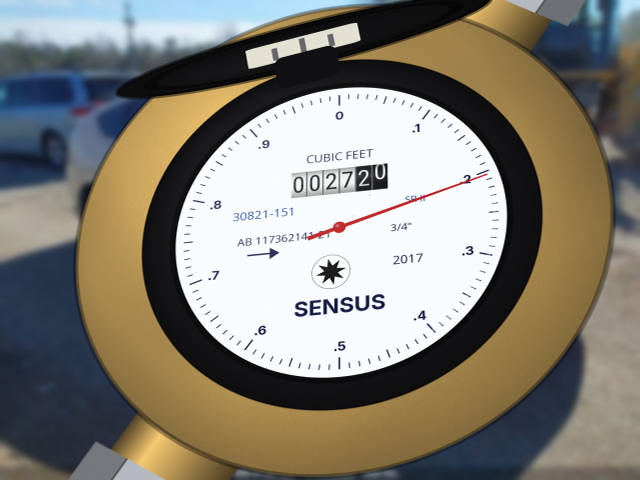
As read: {"value": 2720.20, "unit": "ft³"}
